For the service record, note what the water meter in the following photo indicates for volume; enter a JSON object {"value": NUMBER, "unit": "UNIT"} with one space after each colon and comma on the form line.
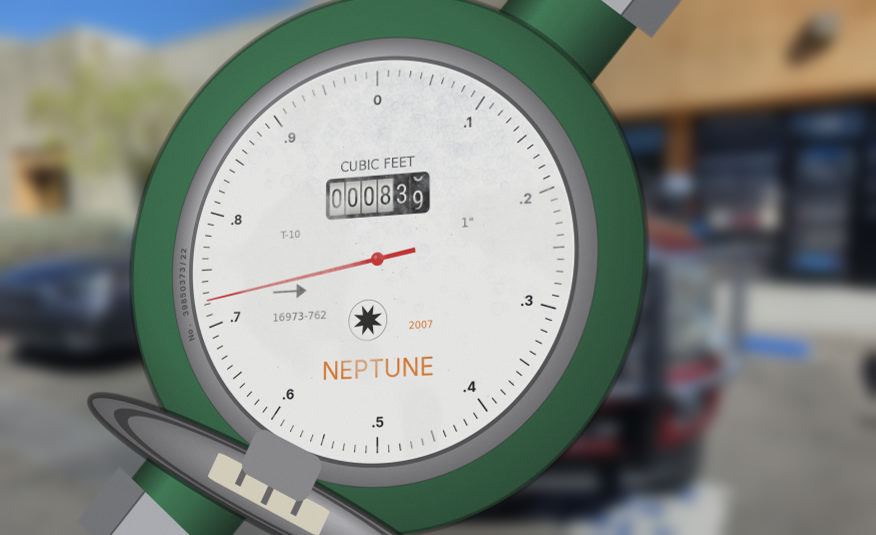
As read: {"value": 838.72, "unit": "ft³"}
